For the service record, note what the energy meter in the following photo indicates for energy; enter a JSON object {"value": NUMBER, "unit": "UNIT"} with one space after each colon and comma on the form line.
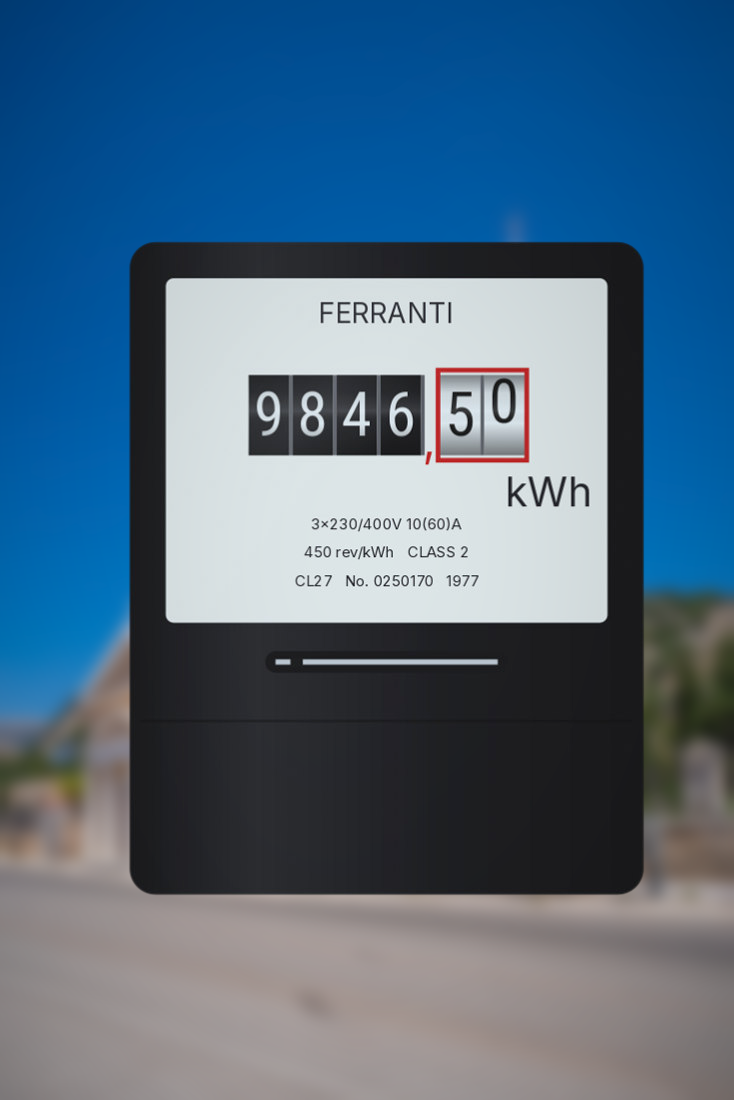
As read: {"value": 9846.50, "unit": "kWh"}
